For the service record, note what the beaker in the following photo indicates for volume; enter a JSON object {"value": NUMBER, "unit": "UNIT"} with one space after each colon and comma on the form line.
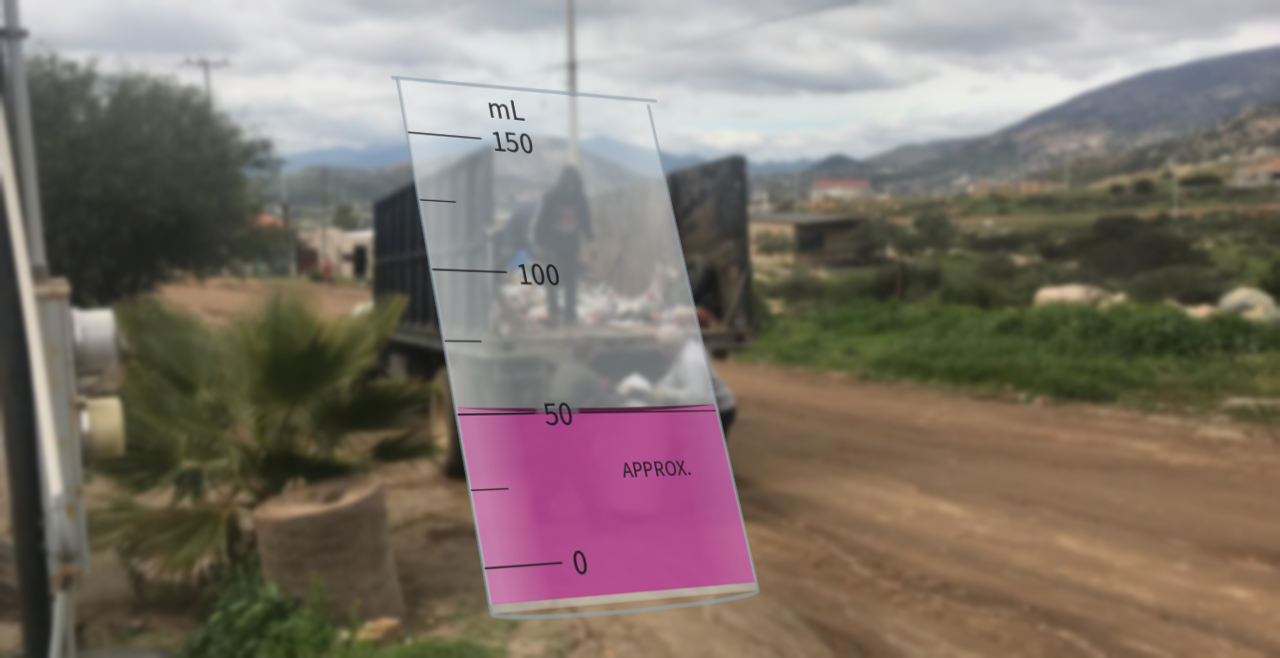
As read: {"value": 50, "unit": "mL"}
